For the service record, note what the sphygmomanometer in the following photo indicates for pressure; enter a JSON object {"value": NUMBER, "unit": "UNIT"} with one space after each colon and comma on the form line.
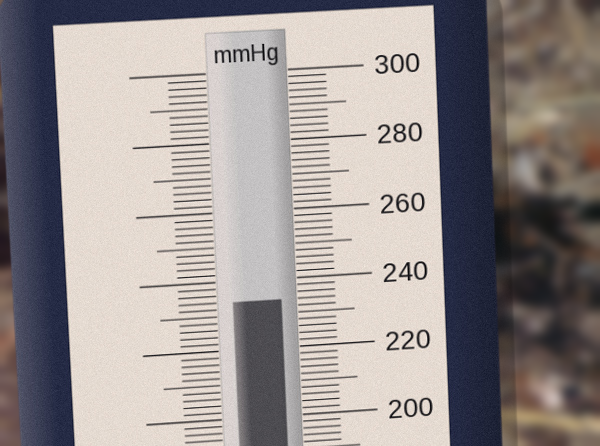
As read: {"value": 234, "unit": "mmHg"}
